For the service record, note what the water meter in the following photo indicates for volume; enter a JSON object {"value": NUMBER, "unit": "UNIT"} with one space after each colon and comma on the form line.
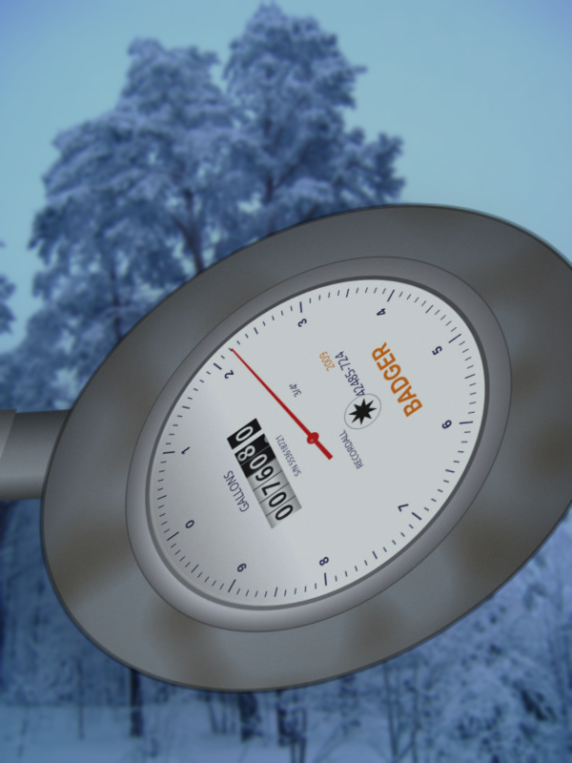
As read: {"value": 76082.2, "unit": "gal"}
